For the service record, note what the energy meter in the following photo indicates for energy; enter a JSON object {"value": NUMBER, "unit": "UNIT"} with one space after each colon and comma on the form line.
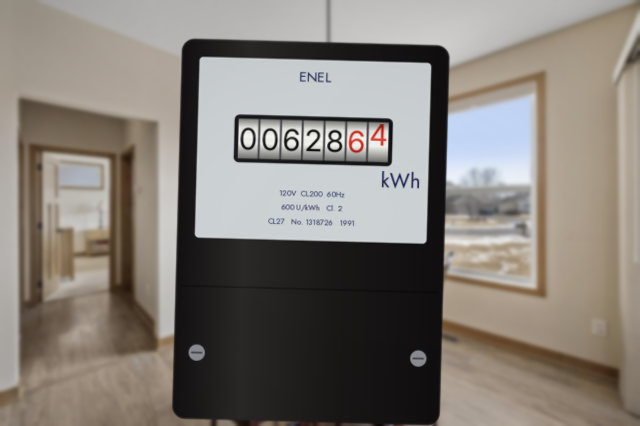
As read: {"value": 628.64, "unit": "kWh"}
